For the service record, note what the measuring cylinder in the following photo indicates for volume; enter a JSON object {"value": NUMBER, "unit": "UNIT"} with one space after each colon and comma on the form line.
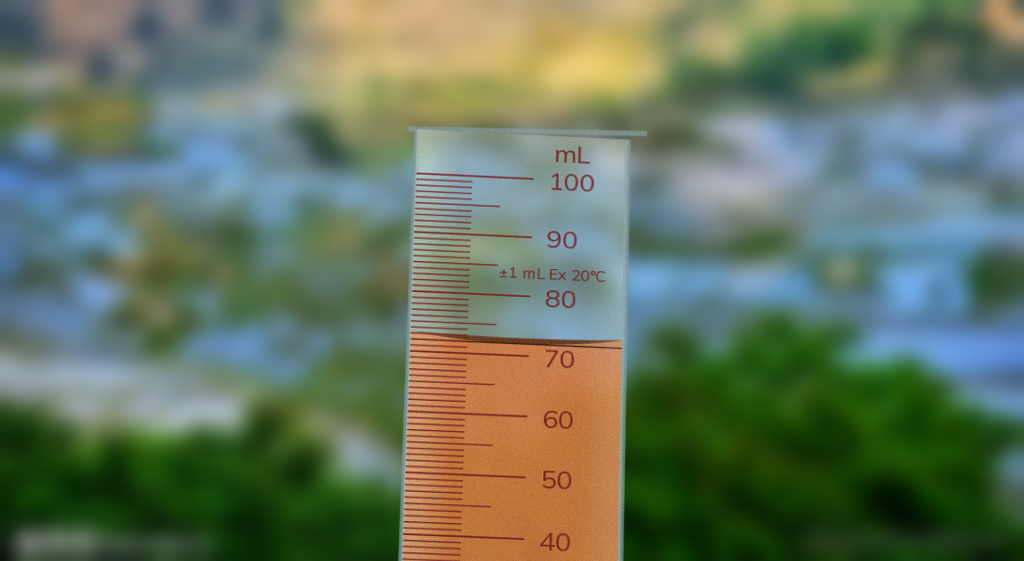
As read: {"value": 72, "unit": "mL"}
